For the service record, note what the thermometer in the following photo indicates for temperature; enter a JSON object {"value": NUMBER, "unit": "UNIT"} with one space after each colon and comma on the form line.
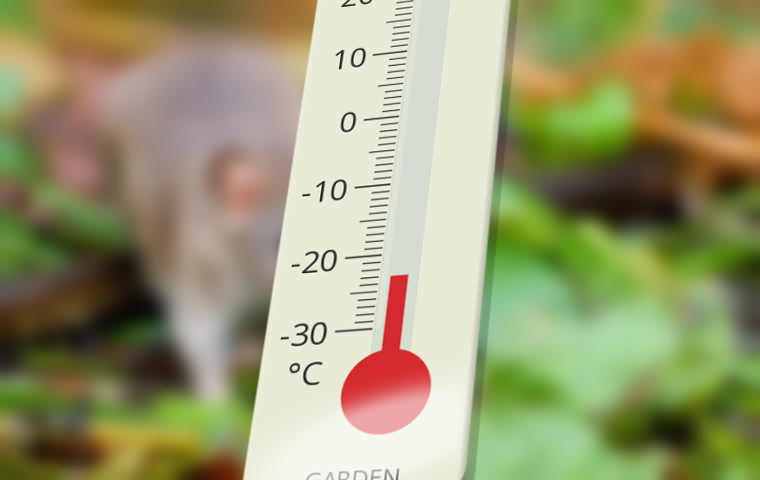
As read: {"value": -23, "unit": "°C"}
